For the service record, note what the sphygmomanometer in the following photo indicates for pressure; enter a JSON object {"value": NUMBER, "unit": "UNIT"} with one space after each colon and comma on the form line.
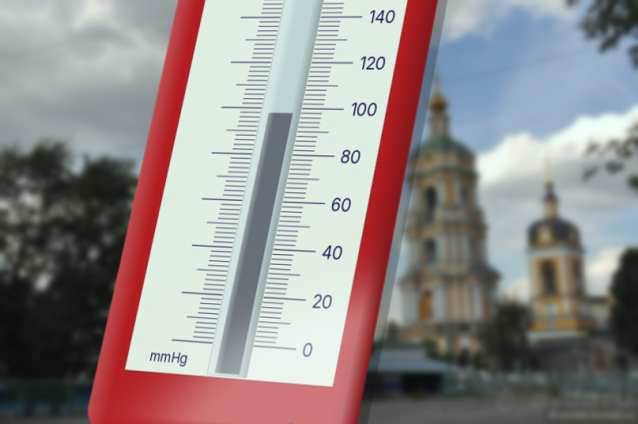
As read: {"value": 98, "unit": "mmHg"}
